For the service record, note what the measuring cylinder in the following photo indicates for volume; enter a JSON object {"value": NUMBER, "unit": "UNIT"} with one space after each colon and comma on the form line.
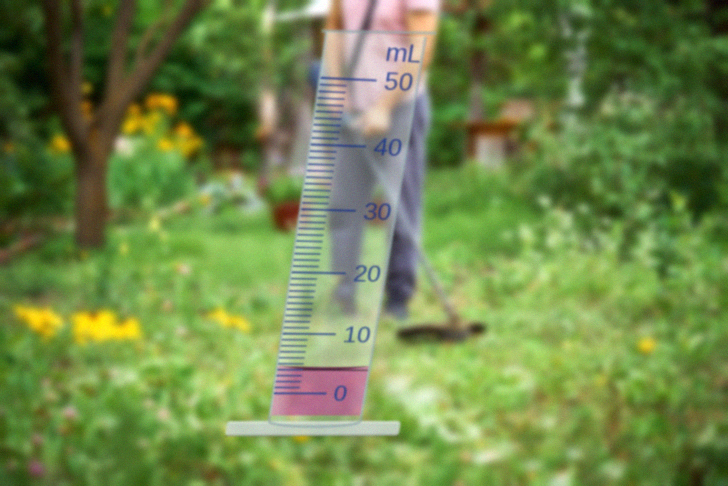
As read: {"value": 4, "unit": "mL"}
